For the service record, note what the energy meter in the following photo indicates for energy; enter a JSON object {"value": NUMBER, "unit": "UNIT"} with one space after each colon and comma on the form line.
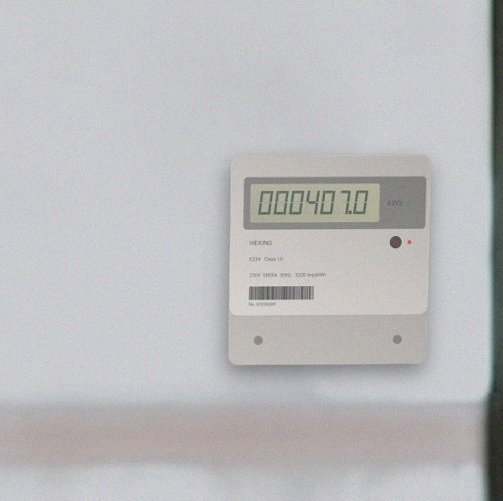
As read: {"value": 407.0, "unit": "kWh"}
